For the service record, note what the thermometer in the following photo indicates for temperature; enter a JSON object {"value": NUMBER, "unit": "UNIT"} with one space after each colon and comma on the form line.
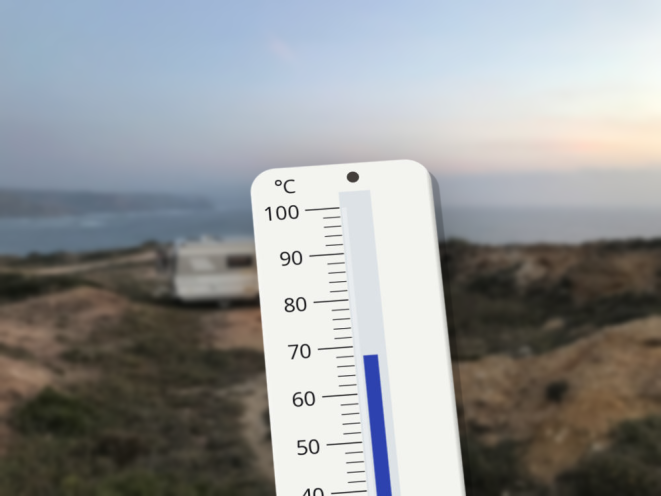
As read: {"value": 68, "unit": "°C"}
